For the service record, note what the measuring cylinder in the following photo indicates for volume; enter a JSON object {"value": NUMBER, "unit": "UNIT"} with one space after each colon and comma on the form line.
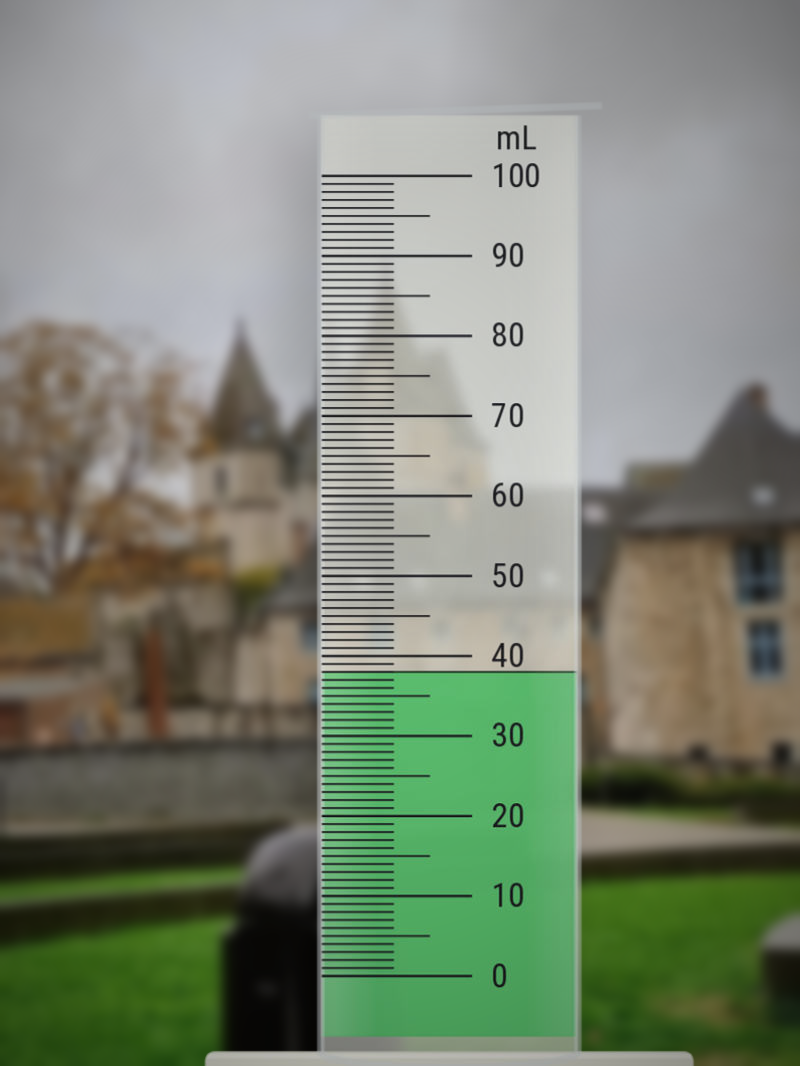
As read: {"value": 38, "unit": "mL"}
